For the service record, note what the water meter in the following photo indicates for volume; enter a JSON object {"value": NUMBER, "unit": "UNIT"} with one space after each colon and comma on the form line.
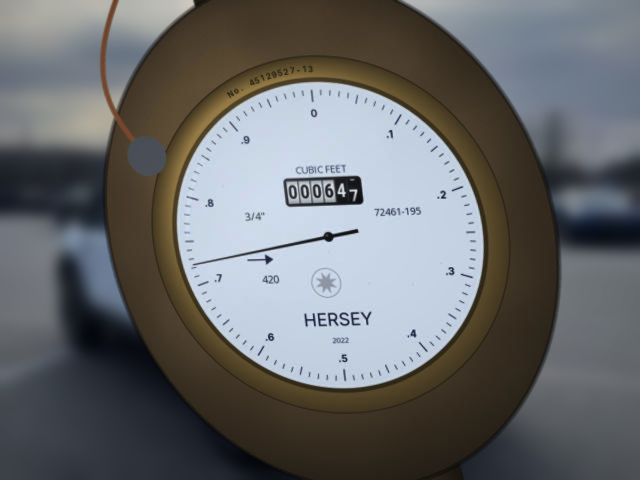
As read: {"value": 646.72, "unit": "ft³"}
